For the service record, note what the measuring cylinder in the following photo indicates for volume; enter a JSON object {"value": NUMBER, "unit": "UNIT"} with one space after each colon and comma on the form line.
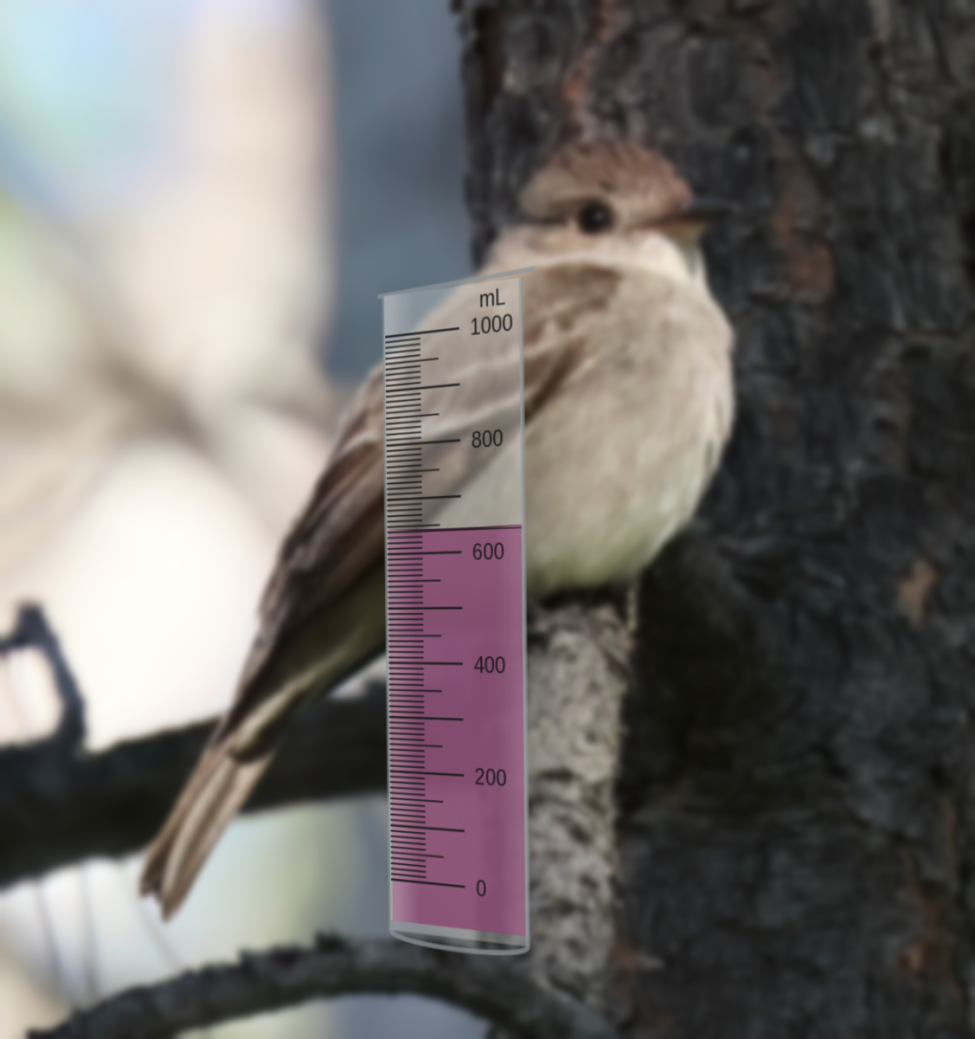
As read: {"value": 640, "unit": "mL"}
